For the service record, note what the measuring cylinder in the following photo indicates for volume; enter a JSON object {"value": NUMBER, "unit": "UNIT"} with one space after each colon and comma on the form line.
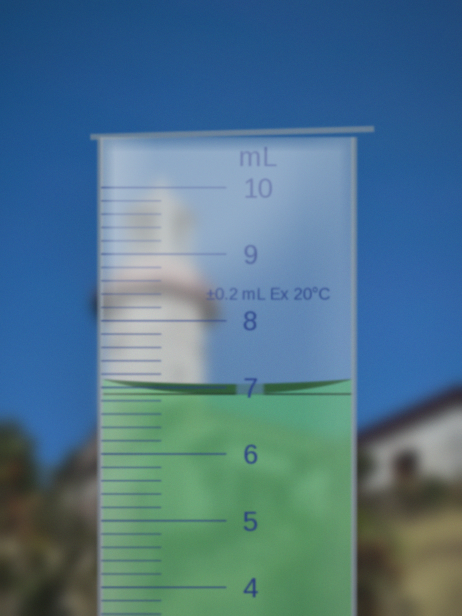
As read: {"value": 6.9, "unit": "mL"}
